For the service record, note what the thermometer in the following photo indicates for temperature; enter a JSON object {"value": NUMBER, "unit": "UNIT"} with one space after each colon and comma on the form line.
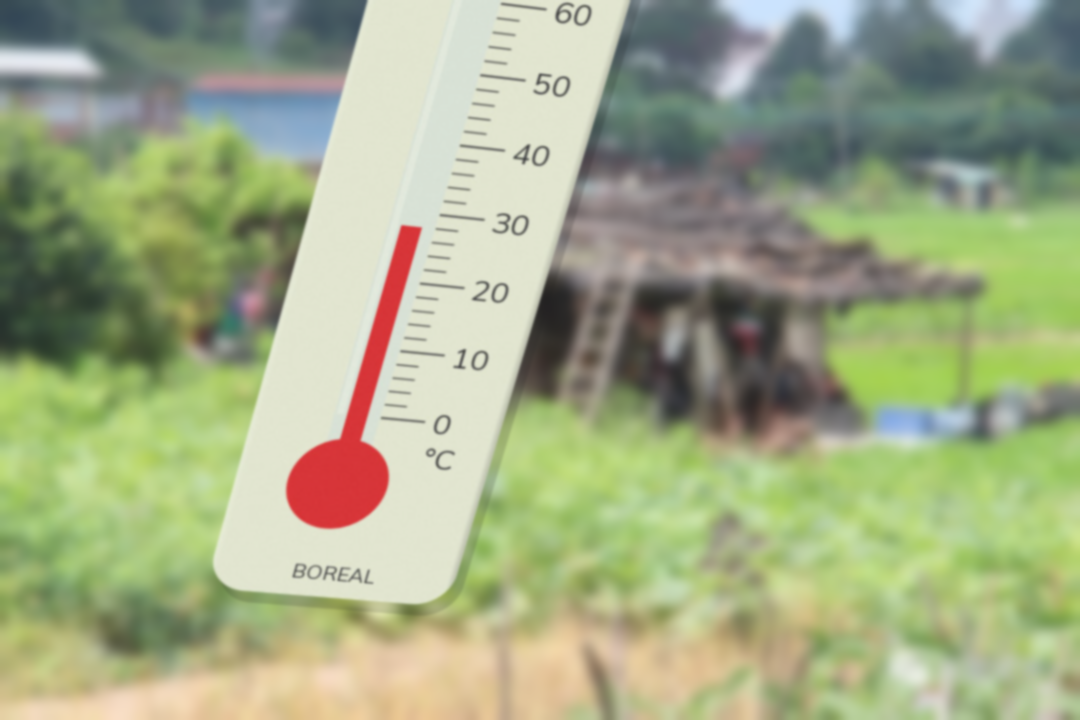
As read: {"value": 28, "unit": "°C"}
